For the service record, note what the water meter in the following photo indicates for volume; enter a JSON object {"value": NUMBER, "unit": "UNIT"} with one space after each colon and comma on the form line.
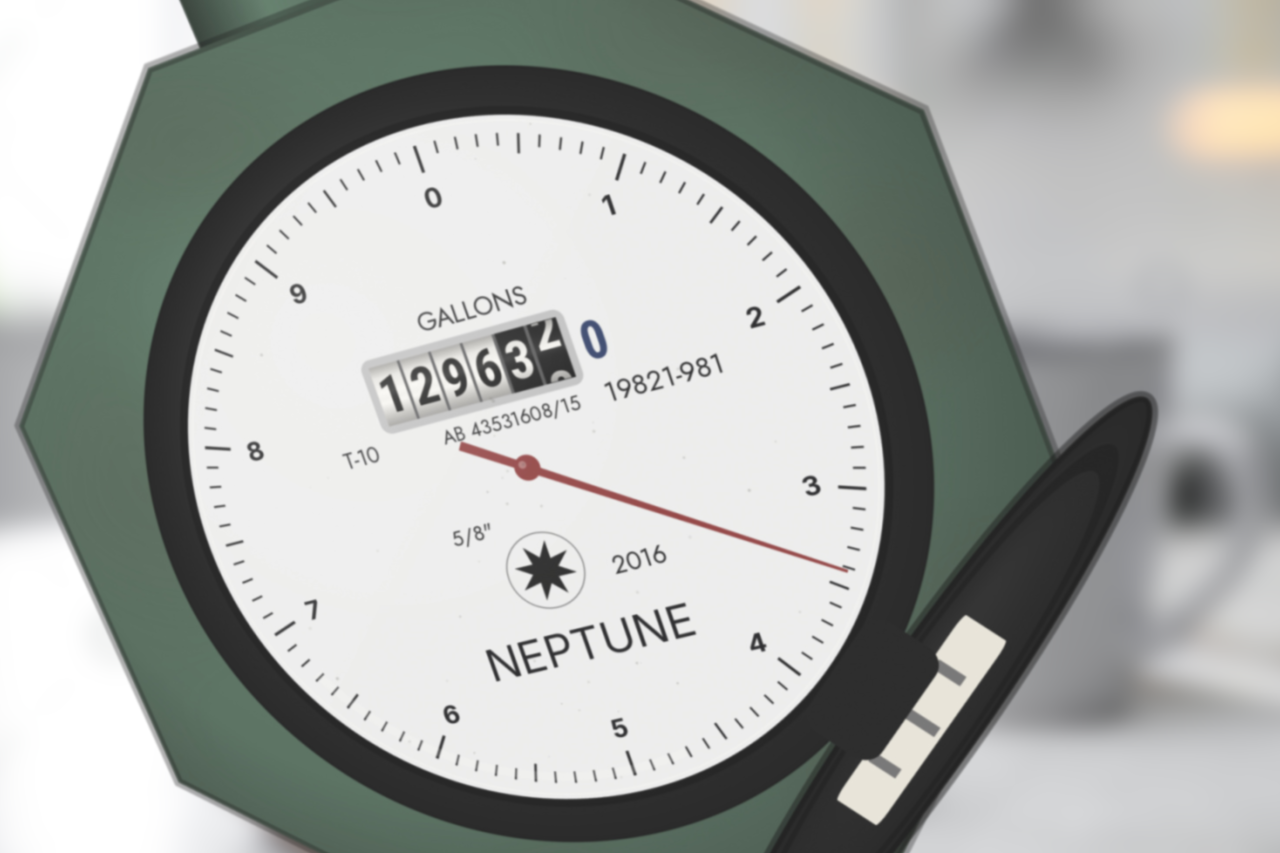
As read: {"value": 1296323.4, "unit": "gal"}
